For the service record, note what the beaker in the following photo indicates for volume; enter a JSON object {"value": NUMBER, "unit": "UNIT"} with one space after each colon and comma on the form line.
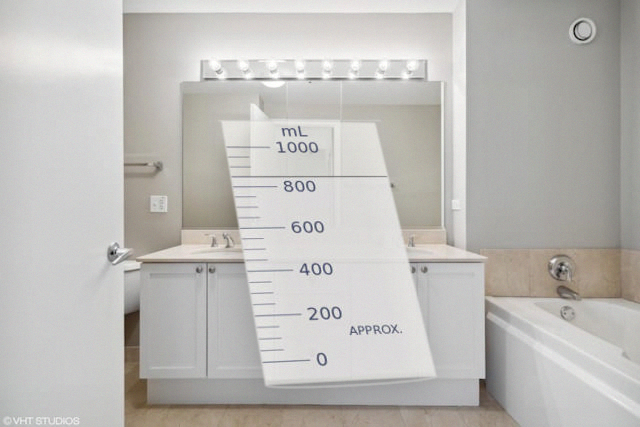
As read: {"value": 850, "unit": "mL"}
